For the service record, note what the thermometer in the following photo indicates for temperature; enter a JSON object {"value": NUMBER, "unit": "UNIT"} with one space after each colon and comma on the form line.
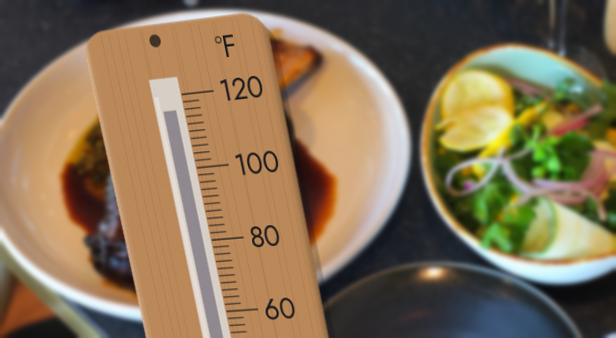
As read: {"value": 116, "unit": "°F"}
